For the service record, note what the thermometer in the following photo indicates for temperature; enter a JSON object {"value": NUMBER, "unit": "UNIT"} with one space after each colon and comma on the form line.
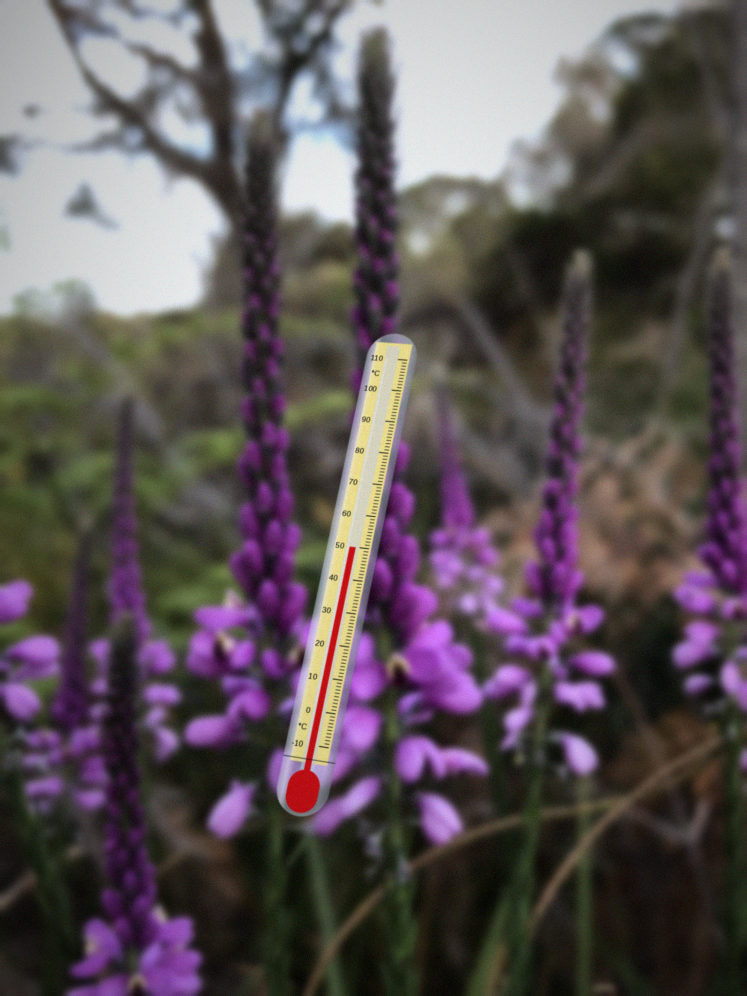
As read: {"value": 50, "unit": "°C"}
